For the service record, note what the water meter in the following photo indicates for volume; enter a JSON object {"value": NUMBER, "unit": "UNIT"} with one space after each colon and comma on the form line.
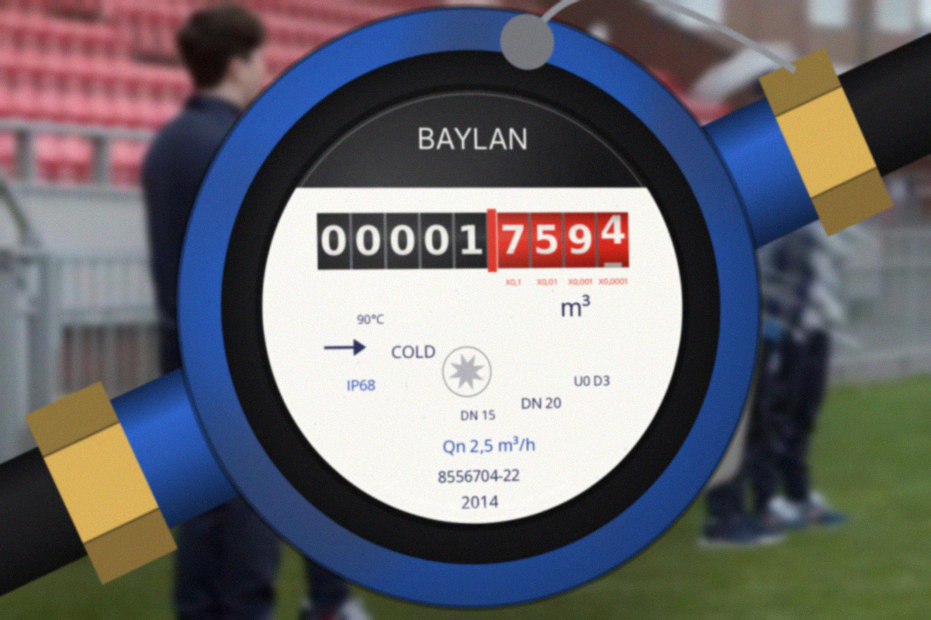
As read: {"value": 1.7594, "unit": "m³"}
